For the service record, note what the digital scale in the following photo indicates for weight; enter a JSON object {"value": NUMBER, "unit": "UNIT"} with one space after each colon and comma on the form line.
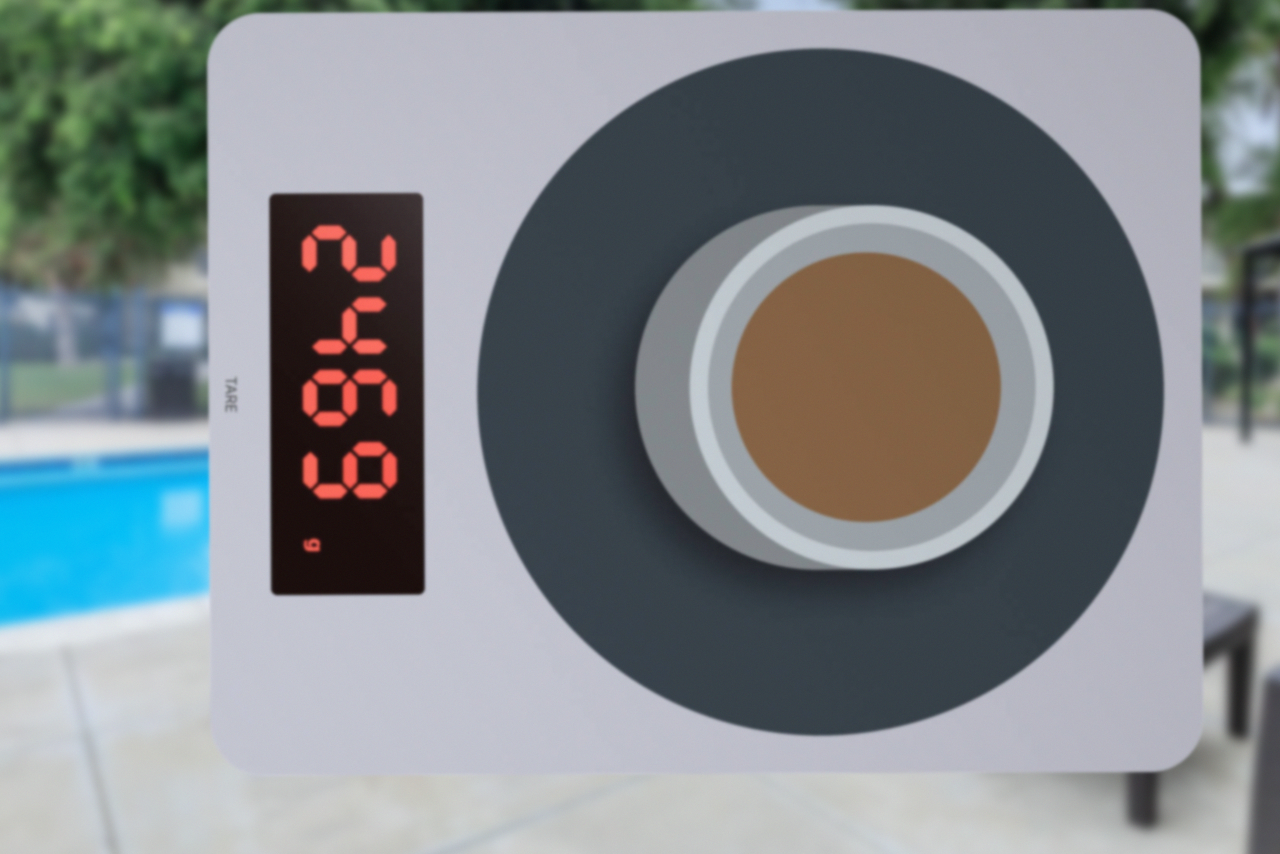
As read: {"value": 2469, "unit": "g"}
